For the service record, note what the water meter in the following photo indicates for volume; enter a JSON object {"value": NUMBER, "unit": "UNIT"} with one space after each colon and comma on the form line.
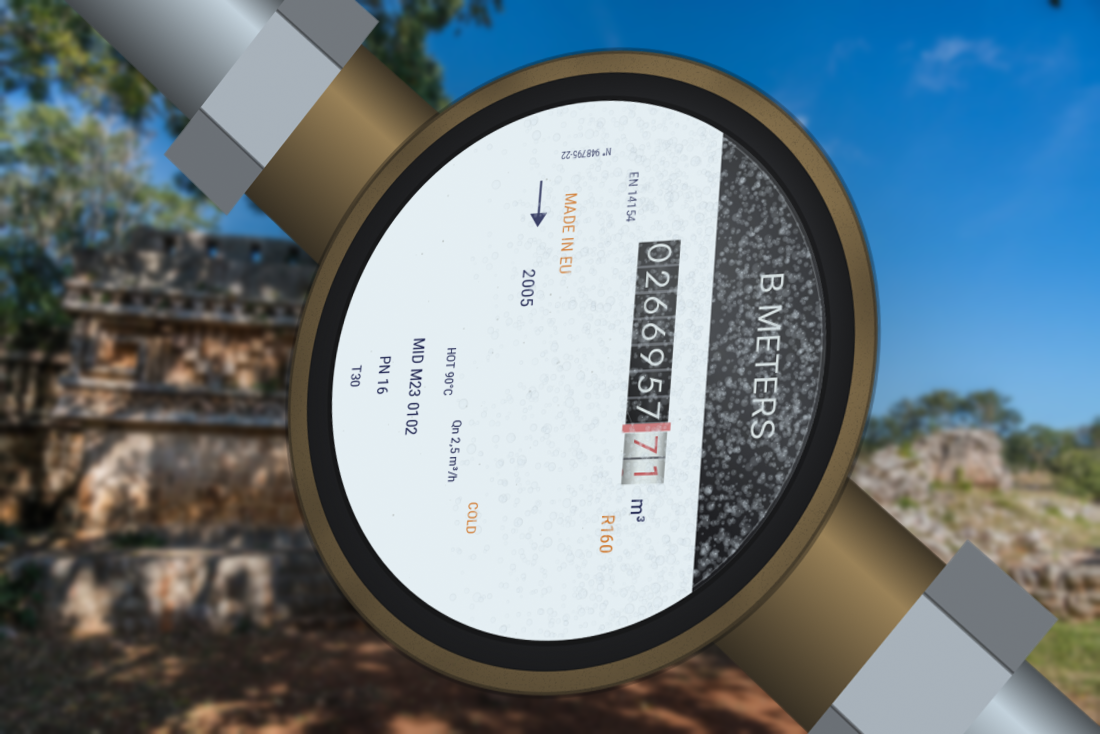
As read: {"value": 266957.71, "unit": "m³"}
